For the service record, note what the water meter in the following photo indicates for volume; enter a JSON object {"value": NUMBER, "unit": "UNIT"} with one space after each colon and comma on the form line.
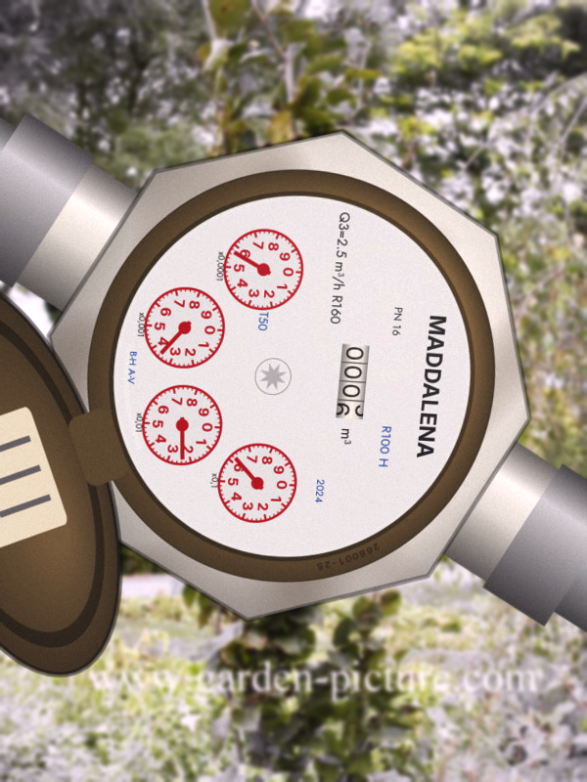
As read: {"value": 5.6235, "unit": "m³"}
